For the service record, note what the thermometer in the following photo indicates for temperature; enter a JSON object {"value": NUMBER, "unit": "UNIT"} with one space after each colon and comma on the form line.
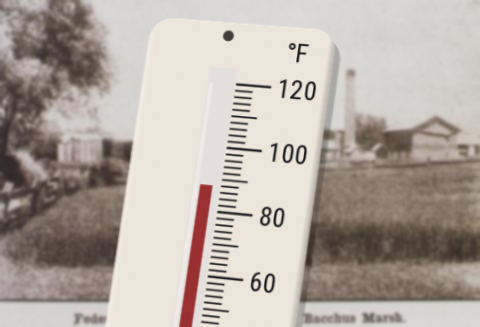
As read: {"value": 88, "unit": "°F"}
